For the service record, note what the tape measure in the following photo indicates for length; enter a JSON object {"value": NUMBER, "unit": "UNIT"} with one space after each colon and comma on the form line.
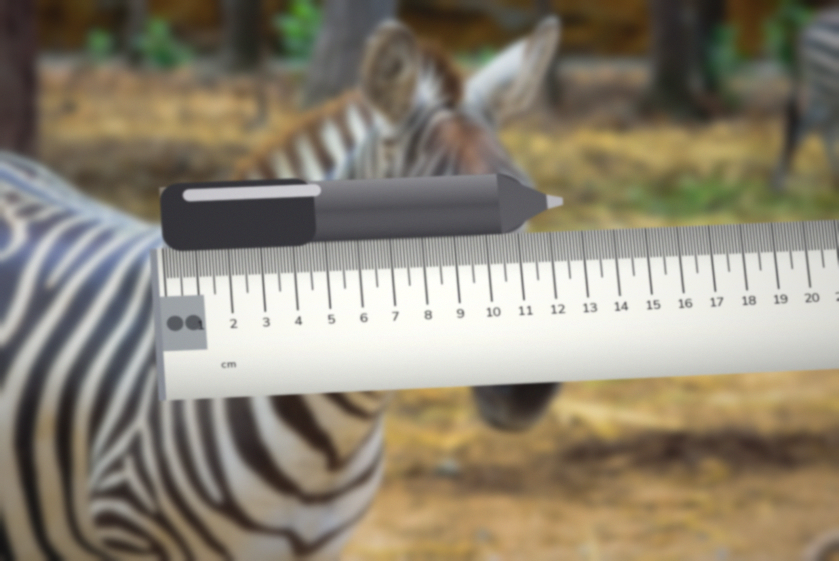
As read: {"value": 12.5, "unit": "cm"}
